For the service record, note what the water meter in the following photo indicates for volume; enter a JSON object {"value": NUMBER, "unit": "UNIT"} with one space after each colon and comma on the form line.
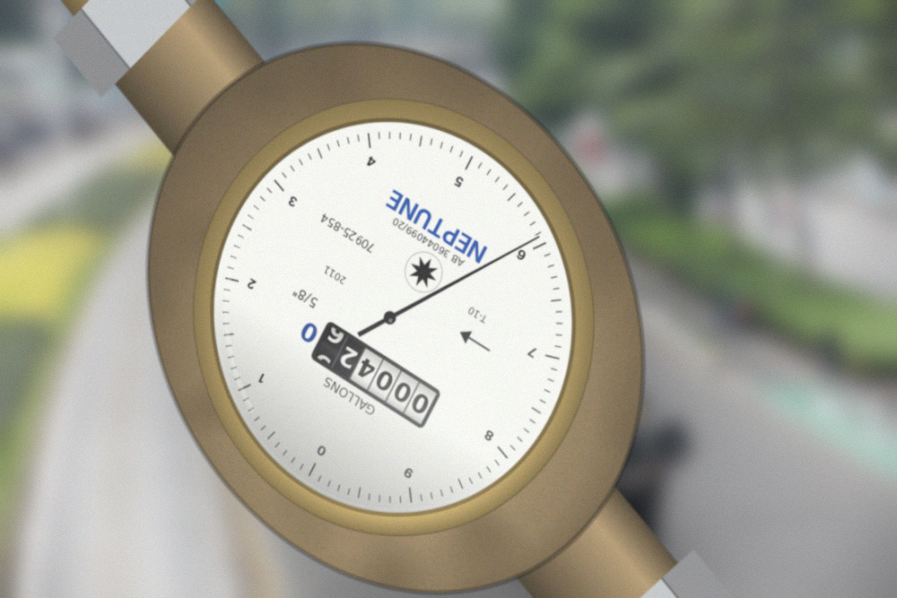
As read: {"value": 4255.9, "unit": "gal"}
